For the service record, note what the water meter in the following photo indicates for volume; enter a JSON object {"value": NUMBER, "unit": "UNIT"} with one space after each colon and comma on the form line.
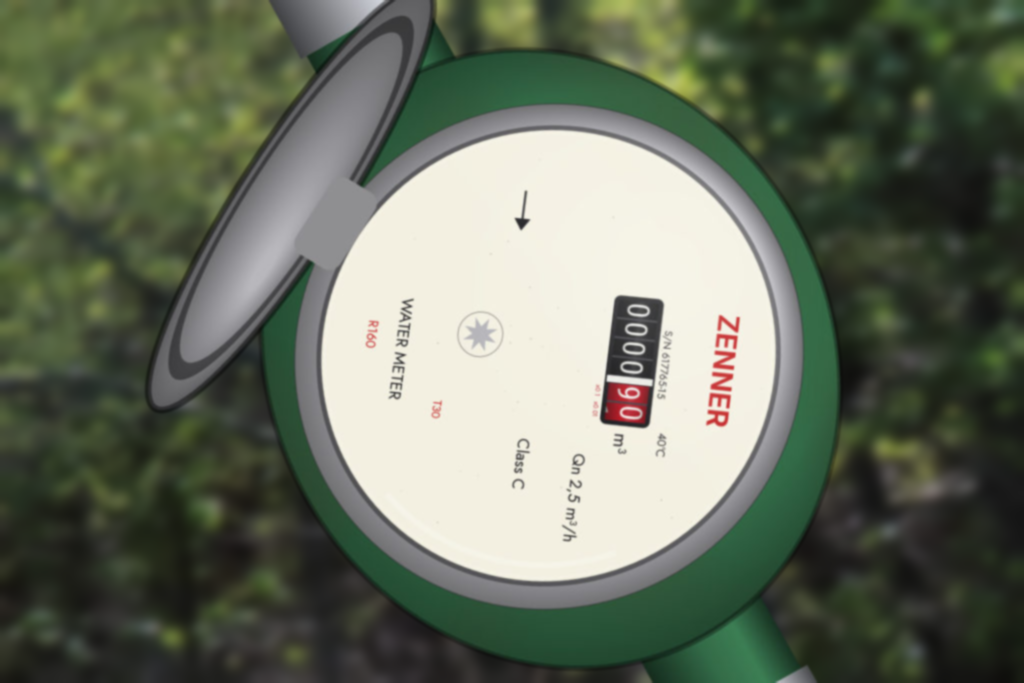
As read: {"value": 0.90, "unit": "m³"}
